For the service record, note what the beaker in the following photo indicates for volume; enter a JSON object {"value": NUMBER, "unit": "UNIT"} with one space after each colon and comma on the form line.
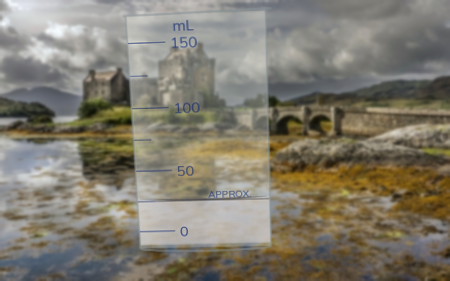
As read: {"value": 25, "unit": "mL"}
